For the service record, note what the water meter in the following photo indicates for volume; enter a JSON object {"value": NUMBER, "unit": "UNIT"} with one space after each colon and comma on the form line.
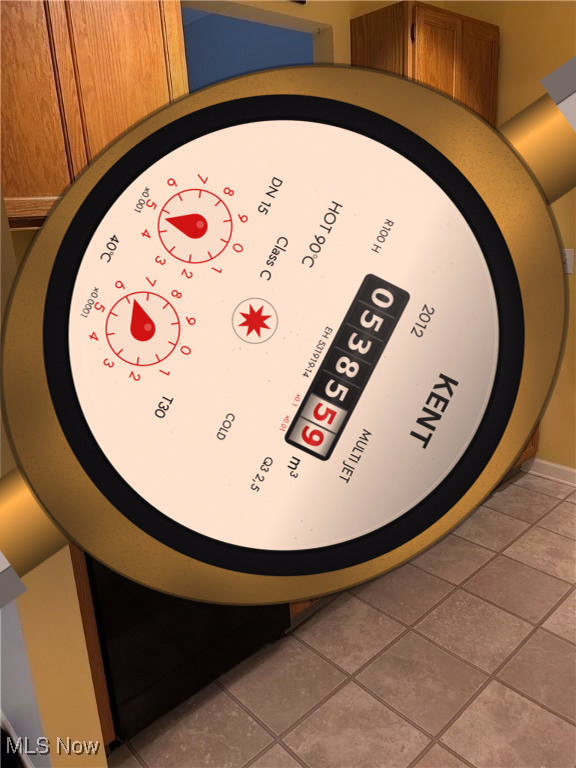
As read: {"value": 5385.5946, "unit": "m³"}
